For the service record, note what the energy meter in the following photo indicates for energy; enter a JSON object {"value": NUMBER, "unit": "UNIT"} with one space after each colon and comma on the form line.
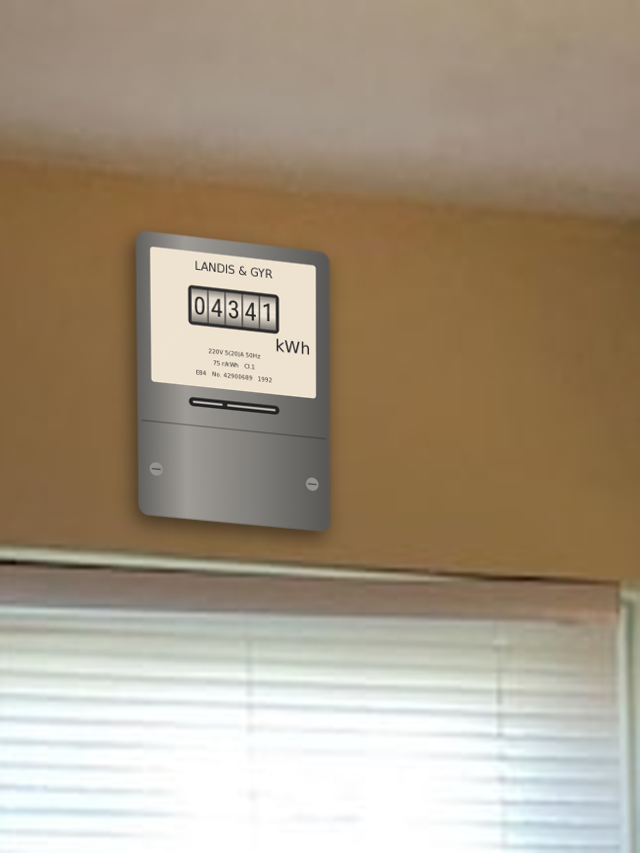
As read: {"value": 4341, "unit": "kWh"}
